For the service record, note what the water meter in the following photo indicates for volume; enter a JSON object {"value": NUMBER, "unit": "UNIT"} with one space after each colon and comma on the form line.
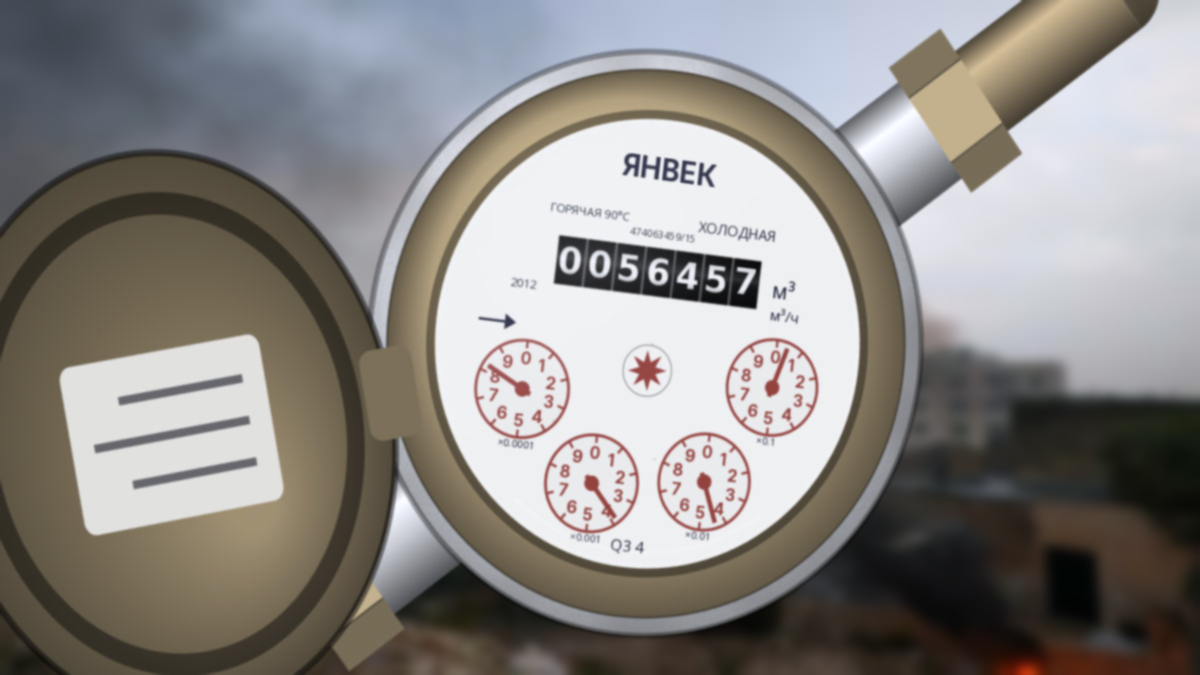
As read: {"value": 56457.0438, "unit": "m³"}
